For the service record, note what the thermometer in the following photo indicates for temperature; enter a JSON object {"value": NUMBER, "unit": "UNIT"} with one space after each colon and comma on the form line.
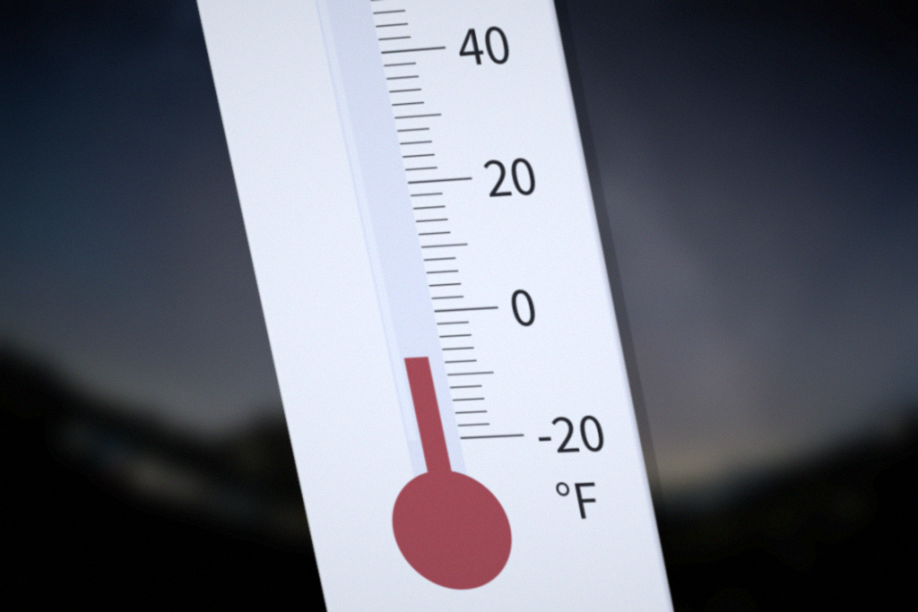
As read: {"value": -7, "unit": "°F"}
